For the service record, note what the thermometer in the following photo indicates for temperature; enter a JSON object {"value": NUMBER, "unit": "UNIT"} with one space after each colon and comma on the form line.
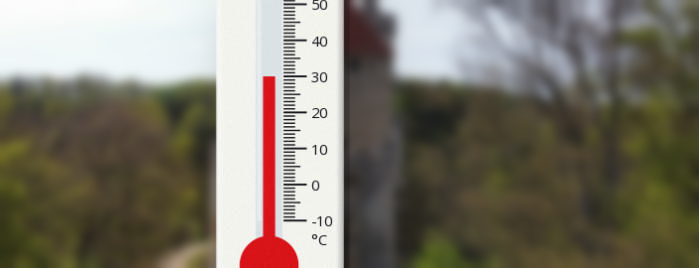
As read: {"value": 30, "unit": "°C"}
